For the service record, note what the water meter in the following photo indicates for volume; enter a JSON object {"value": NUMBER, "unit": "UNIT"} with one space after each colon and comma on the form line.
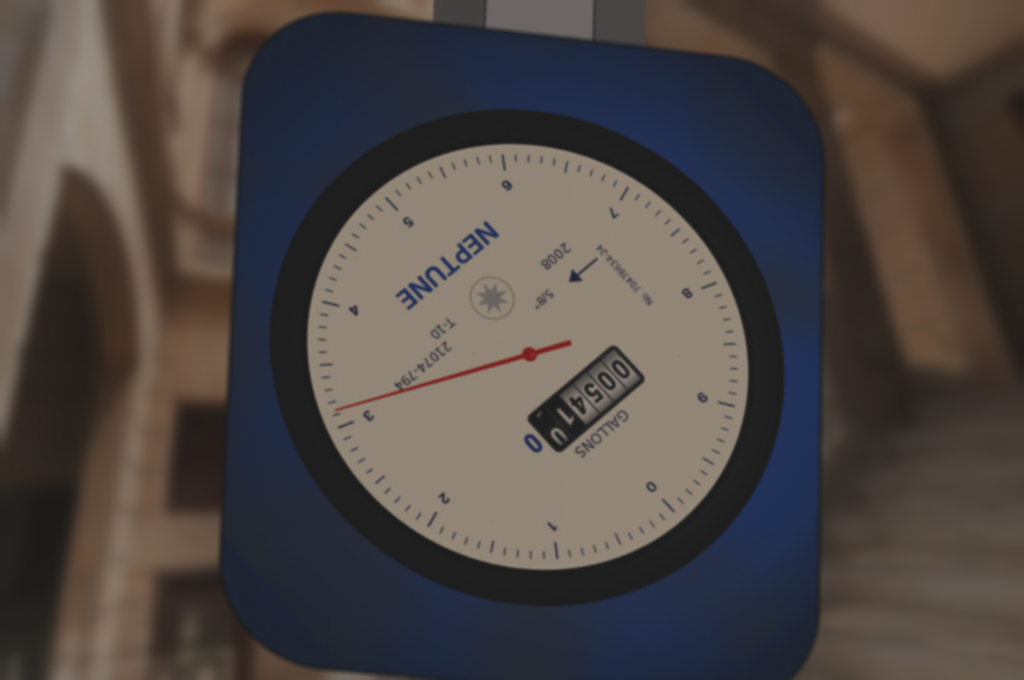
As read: {"value": 54103.1, "unit": "gal"}
